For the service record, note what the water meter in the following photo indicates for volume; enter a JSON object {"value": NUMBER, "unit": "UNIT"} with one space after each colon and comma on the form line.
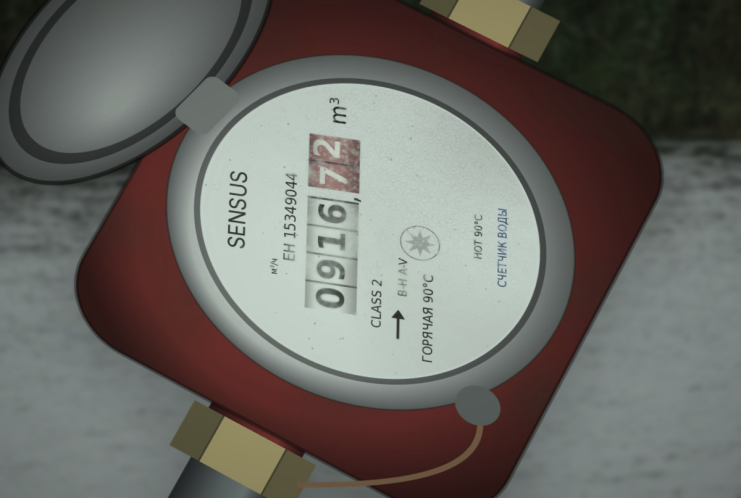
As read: {"value": 916.72, "unit": "m³"}
